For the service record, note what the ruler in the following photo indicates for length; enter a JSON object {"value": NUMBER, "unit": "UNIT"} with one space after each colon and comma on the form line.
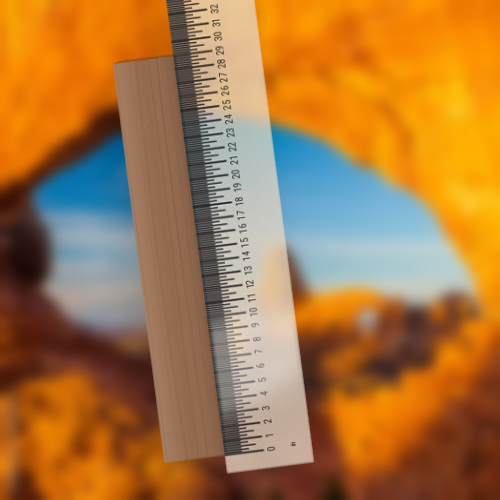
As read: {"value": 29, "unit": "in"}
